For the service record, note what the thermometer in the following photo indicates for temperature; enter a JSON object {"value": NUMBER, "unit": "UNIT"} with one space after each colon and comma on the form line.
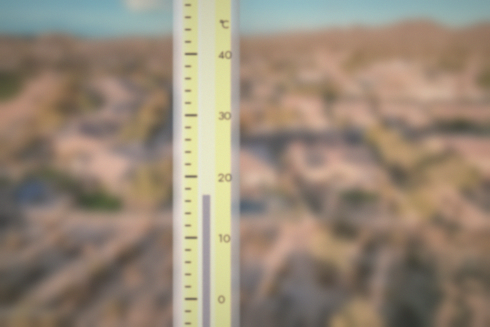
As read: {"value": 17, "unit": "°C"}
